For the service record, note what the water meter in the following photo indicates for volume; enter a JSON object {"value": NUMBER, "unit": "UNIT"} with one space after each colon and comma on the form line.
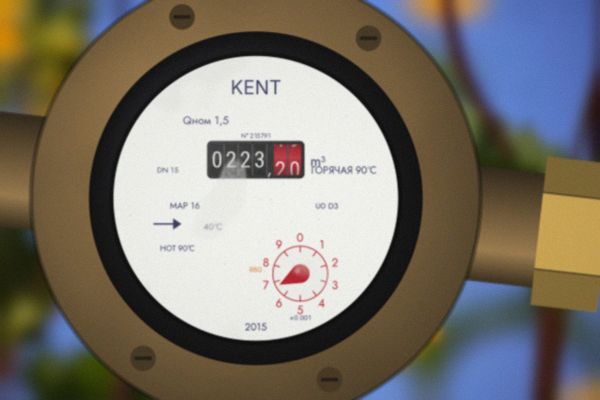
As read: {"value": 223.196, "unit": "m³"}
